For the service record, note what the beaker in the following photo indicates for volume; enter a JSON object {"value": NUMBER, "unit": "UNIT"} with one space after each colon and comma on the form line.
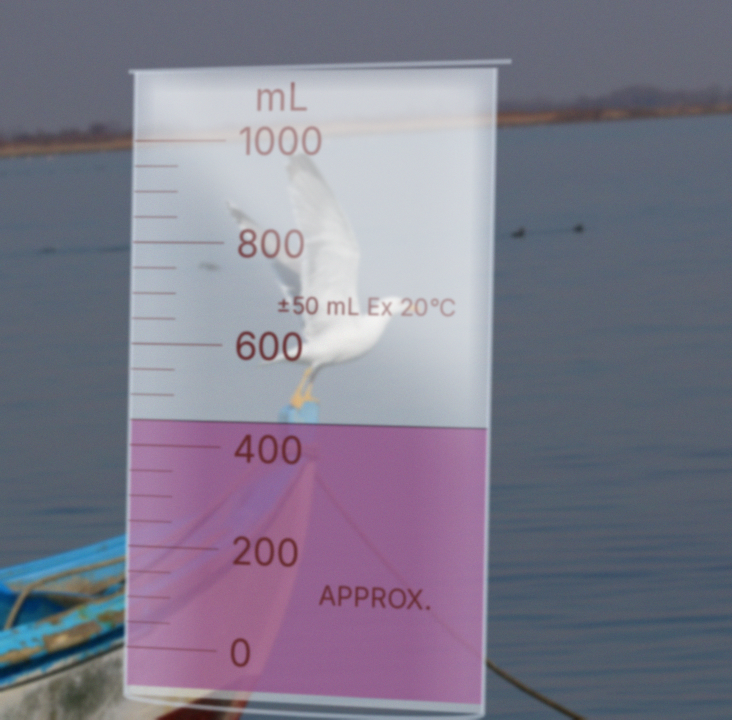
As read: {"value": 450, "unit": "mL"}
